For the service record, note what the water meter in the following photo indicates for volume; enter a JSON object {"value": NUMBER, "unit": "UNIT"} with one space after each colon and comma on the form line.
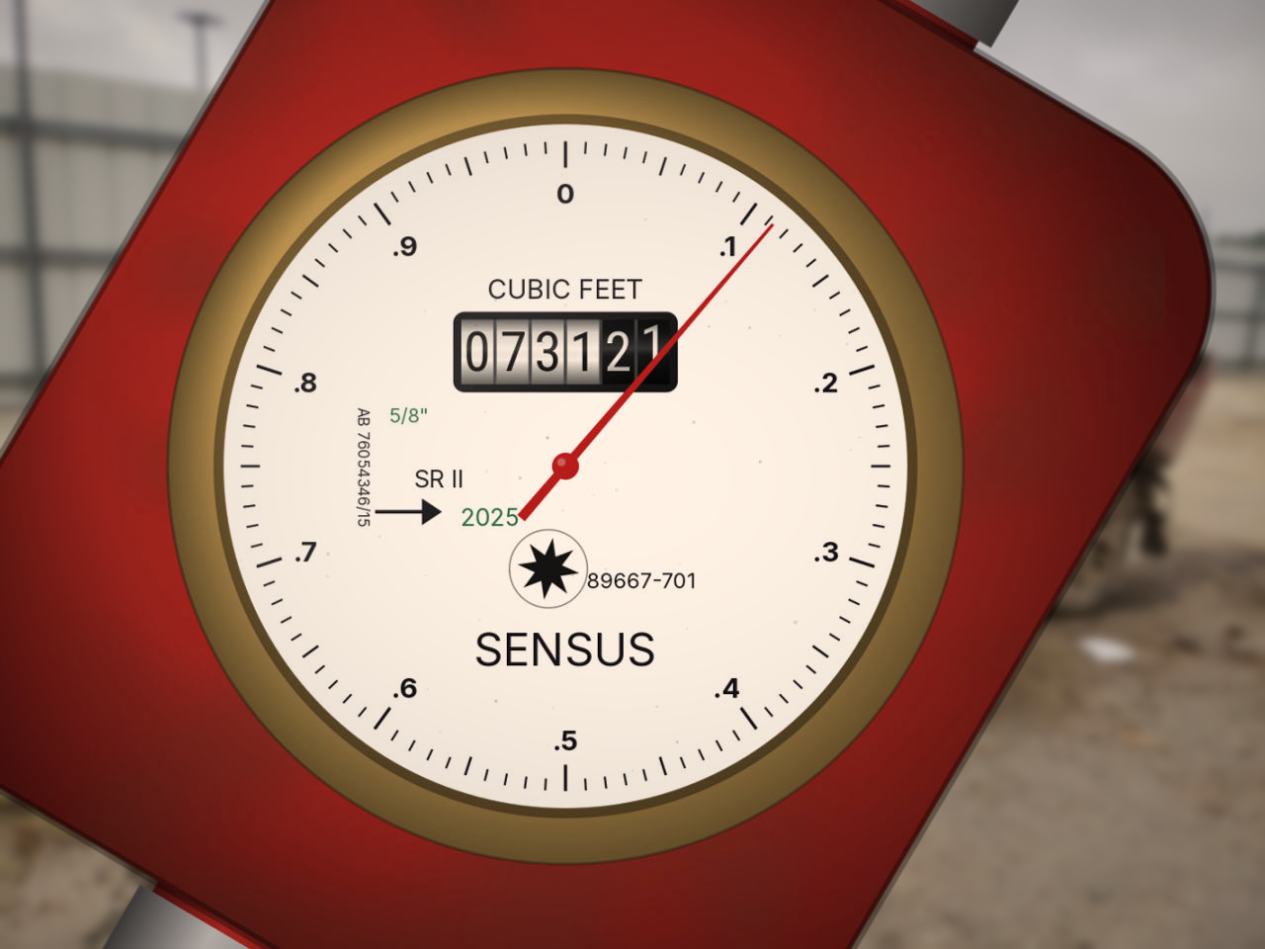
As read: {"value": 73121.11, "unit": "ft³"}
